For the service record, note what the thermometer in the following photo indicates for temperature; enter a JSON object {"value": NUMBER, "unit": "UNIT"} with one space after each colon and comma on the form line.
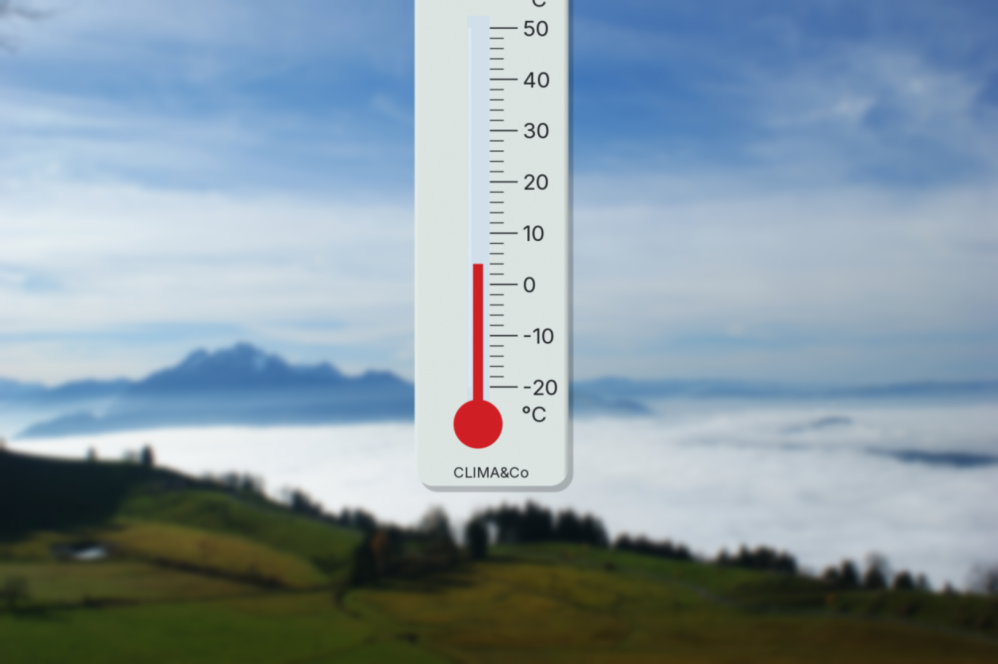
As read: {"value": 4, "unit": "°C"}
